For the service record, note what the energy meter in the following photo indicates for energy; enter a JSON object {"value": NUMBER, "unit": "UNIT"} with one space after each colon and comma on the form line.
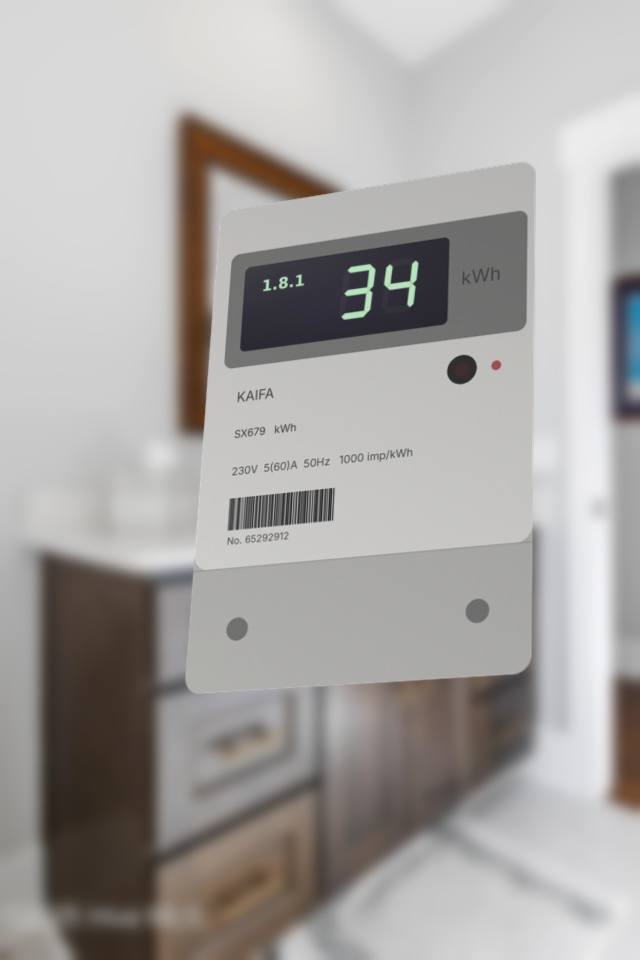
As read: {"value": 34, "unit": "kWh"}
